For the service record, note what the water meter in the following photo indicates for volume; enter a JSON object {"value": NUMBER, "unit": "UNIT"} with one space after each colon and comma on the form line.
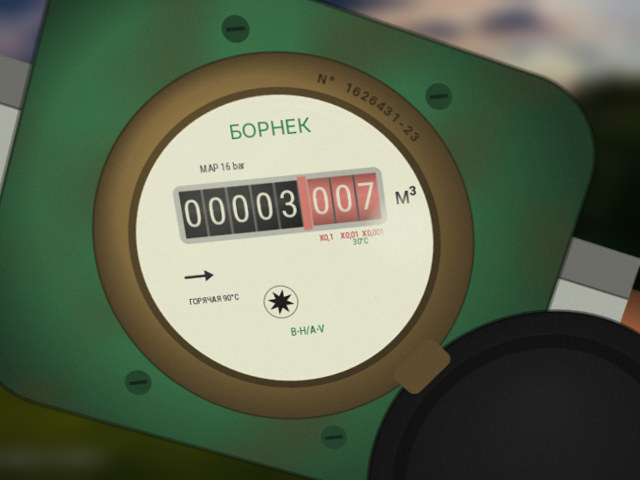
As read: {"value": 3.007, "unit": "m³"}
